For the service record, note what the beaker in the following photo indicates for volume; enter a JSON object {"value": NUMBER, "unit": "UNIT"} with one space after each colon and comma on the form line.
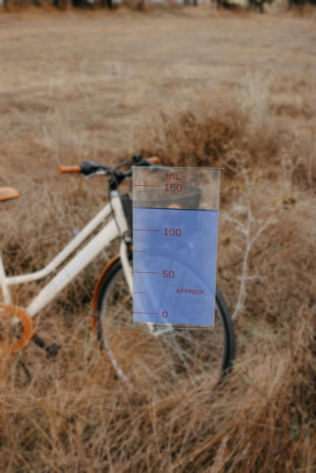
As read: {"value": 125, "unit": "mL"}
